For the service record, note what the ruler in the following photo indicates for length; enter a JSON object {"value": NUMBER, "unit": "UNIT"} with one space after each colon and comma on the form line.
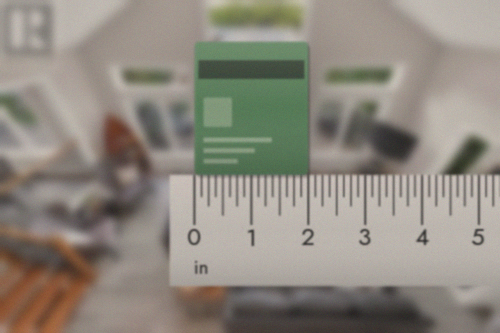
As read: {"value": 2, "unit": "in"}
